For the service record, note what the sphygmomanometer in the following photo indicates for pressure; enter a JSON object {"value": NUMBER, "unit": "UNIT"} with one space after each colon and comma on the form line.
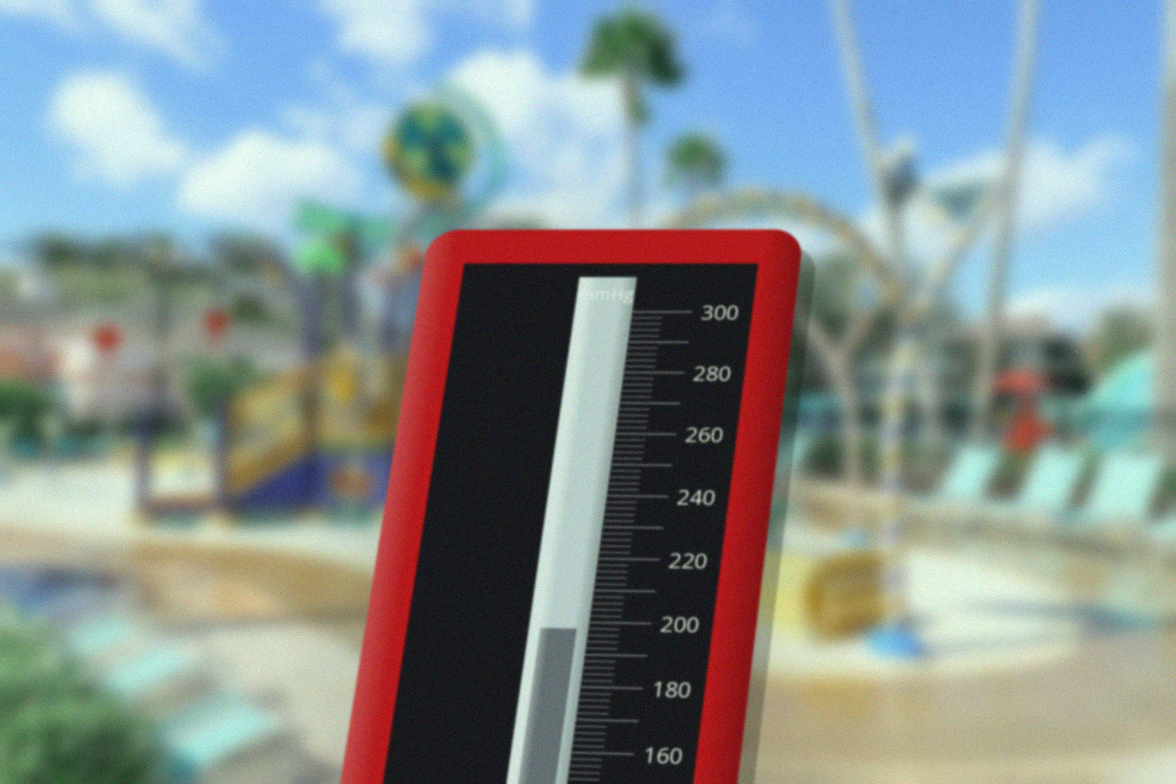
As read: {"value": 198, "unit": "mmHg"}
